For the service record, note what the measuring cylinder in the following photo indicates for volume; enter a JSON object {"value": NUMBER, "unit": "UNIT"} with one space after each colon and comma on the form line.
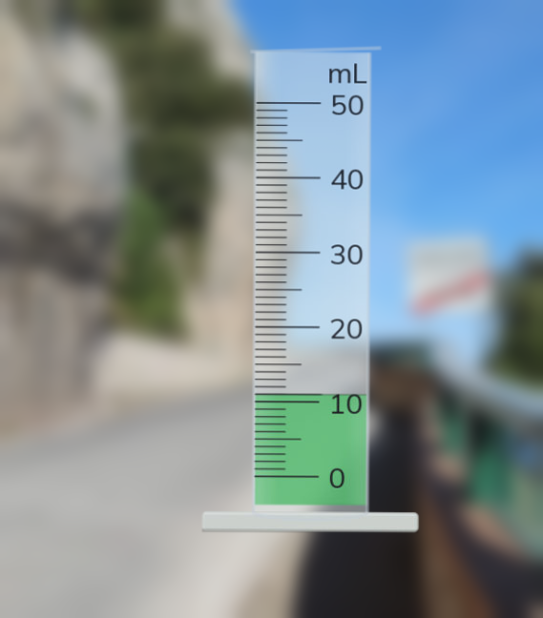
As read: {"value": 11, "unit": "mL"}
